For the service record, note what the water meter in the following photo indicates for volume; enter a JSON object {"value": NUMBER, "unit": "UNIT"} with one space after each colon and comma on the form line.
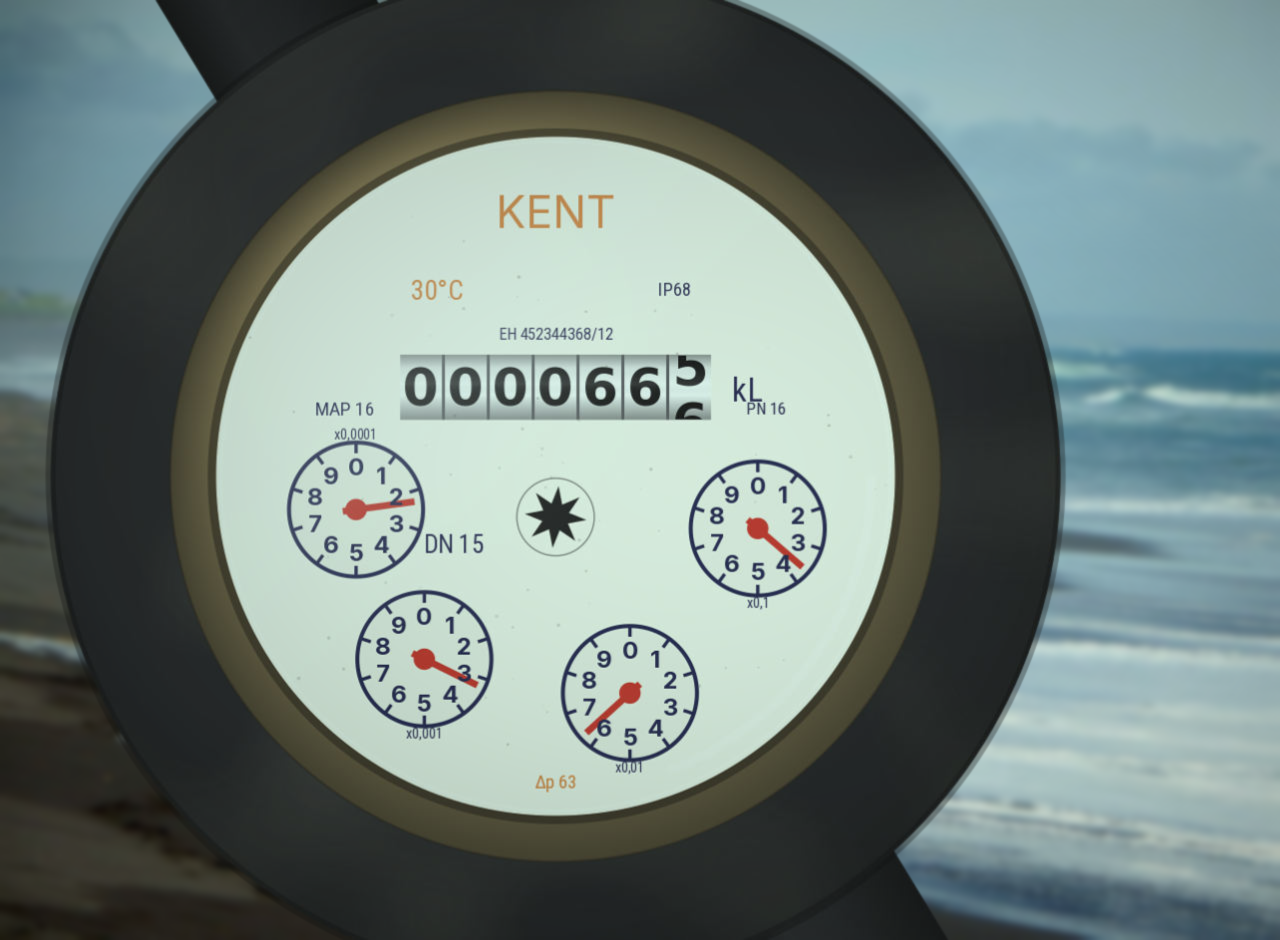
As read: {"value": 665.3632, "unit": "kL"}
